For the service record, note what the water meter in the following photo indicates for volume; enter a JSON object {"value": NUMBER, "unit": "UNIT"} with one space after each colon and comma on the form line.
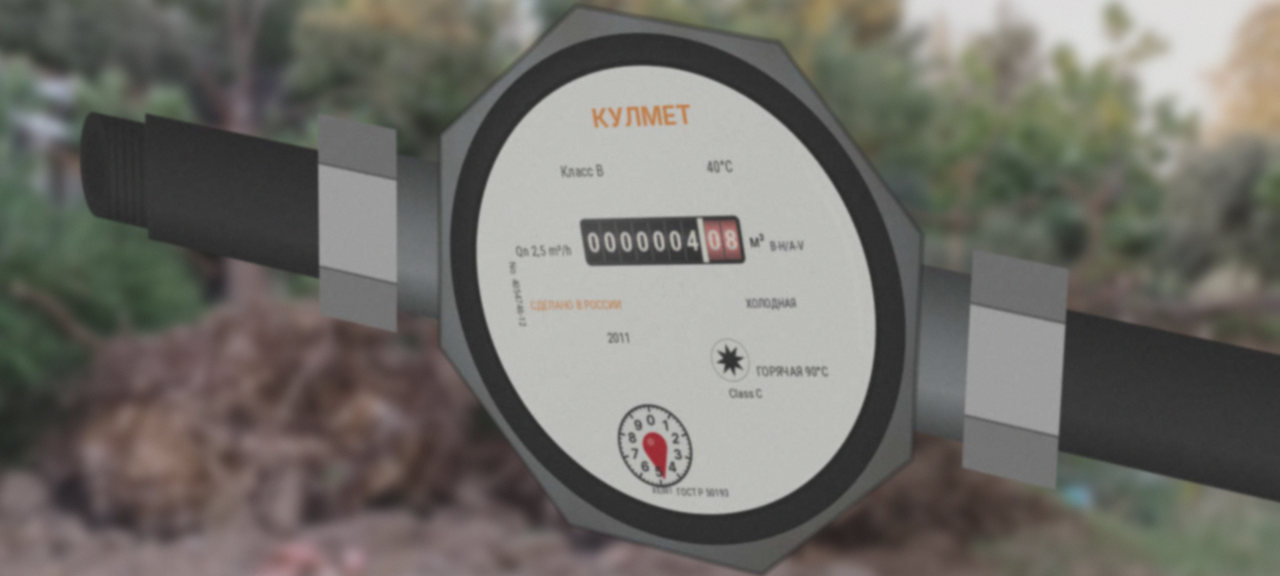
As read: {"value": 4.084, "unit": "m³"}
